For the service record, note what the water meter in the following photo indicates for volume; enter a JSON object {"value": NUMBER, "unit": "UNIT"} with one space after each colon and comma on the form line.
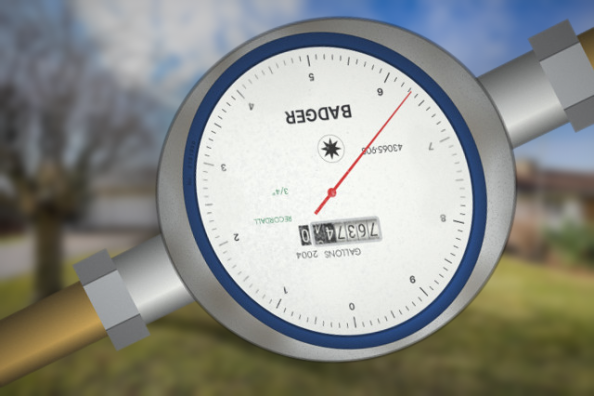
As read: {"value": 7637436.3, "unit": "gal"}
